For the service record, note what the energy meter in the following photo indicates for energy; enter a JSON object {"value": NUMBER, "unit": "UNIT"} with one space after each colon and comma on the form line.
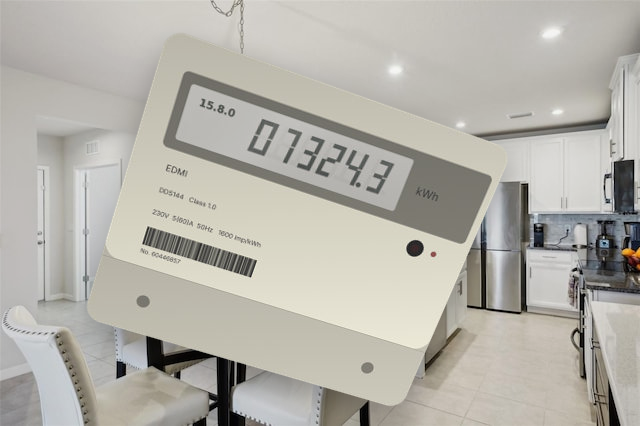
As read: {"value": 7324.3, "unit": "kWh"}
